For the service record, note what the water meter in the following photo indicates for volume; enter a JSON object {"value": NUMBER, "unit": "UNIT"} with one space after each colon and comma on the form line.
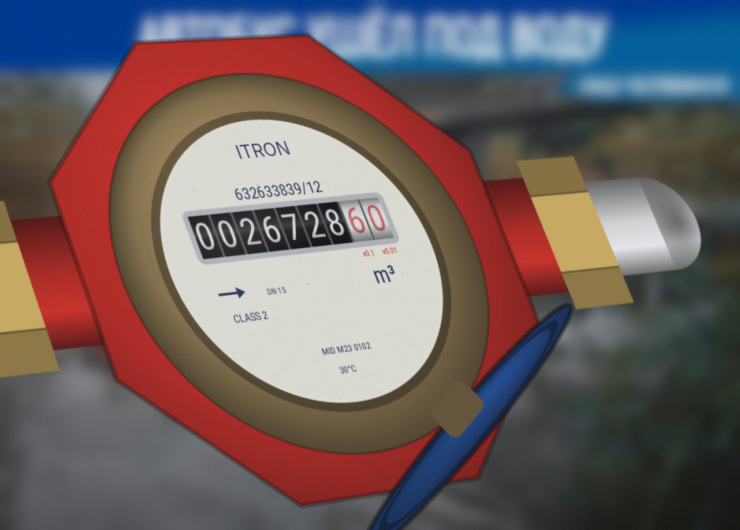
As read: {"value": 26728.60, "unit": "m³"}
